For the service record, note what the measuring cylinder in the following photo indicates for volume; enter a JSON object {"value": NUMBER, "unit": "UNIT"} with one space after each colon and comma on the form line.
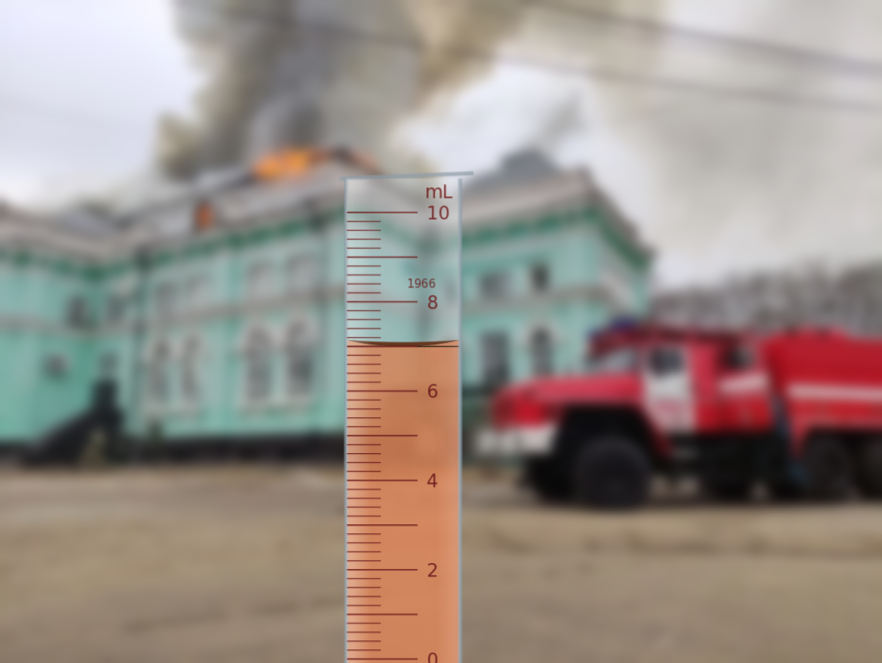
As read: {"value": 7, "unit": "mL"}
